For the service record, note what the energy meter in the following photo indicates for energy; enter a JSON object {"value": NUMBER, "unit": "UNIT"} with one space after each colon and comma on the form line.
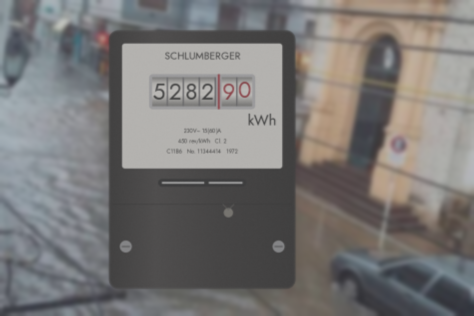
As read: {"value": 5282.90, "unit": "kWh"}
